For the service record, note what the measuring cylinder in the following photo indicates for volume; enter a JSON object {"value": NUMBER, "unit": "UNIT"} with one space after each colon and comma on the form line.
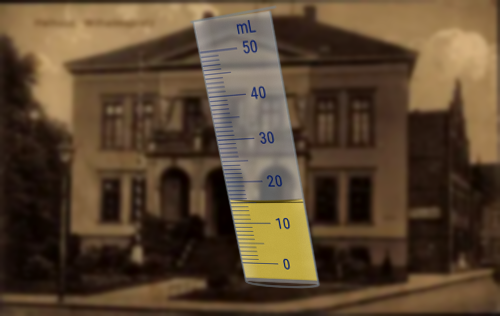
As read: {"value": 15, "unit": "mL"}
